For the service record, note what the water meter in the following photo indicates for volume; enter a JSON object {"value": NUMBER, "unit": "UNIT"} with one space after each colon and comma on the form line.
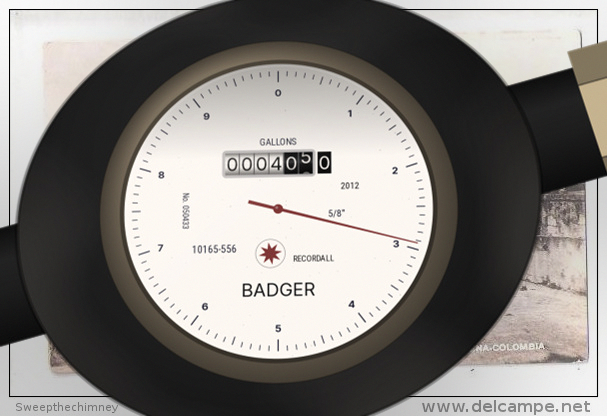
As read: {"value": 4052.9, "unit": "gal"}
